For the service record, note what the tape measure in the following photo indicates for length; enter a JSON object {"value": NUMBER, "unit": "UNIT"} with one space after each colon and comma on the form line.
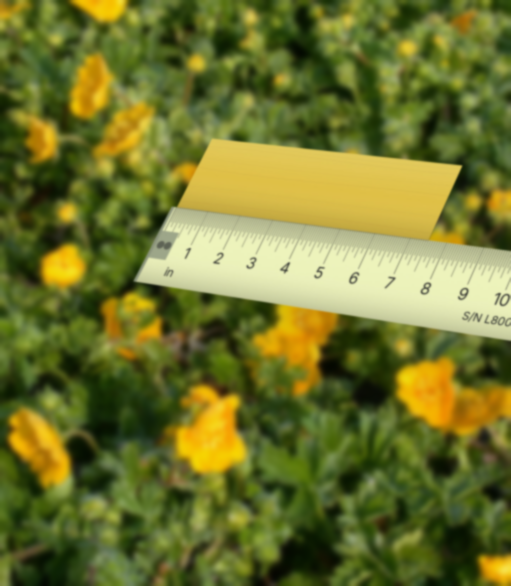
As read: {"value": 7.5, "unit": "in"}
